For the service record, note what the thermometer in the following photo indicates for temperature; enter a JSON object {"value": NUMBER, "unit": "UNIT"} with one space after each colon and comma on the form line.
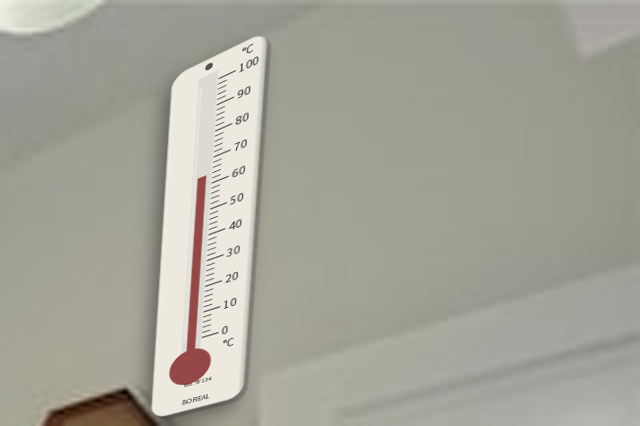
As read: {"value": 64, "unit": "°C"}
